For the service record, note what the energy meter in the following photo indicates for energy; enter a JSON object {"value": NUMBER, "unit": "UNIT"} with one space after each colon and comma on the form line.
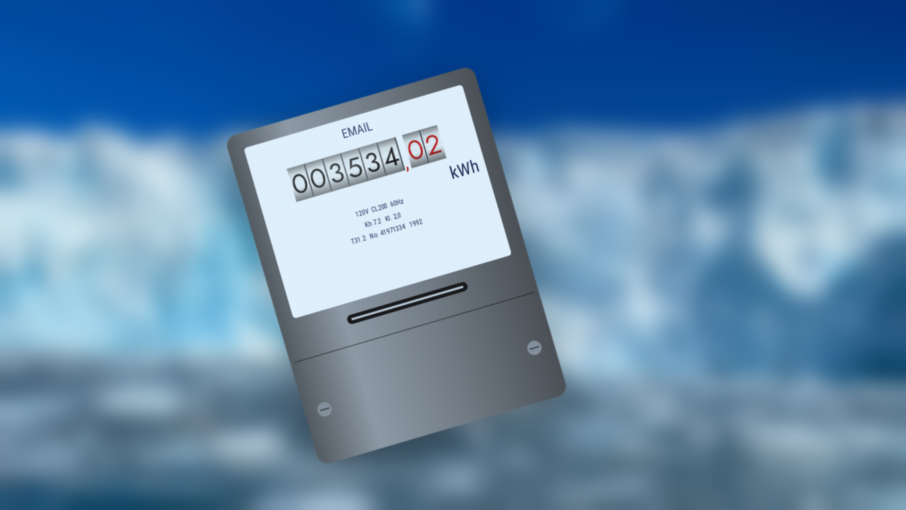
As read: {"value": 3534.02, "unit": "kWh"}
